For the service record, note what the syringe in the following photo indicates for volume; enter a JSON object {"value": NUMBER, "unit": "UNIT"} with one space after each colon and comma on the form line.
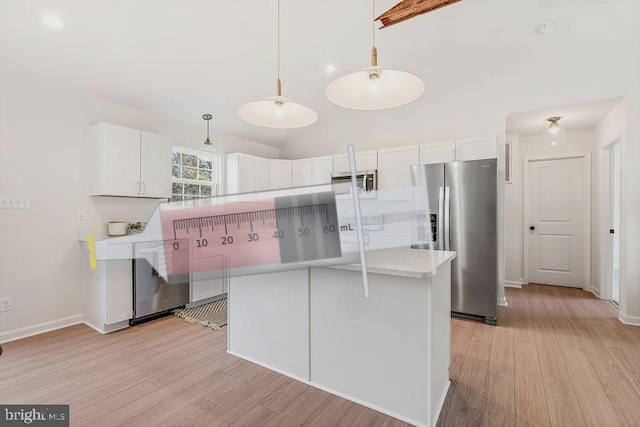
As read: {"value": 40, "unit": "mL"}
